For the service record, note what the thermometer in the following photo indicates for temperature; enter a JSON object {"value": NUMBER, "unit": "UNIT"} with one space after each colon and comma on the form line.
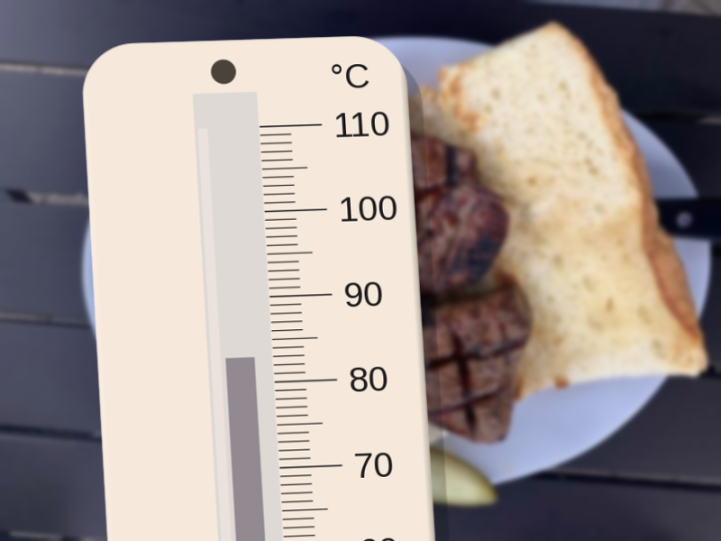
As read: {"value": 83, "unit": "°C"}
